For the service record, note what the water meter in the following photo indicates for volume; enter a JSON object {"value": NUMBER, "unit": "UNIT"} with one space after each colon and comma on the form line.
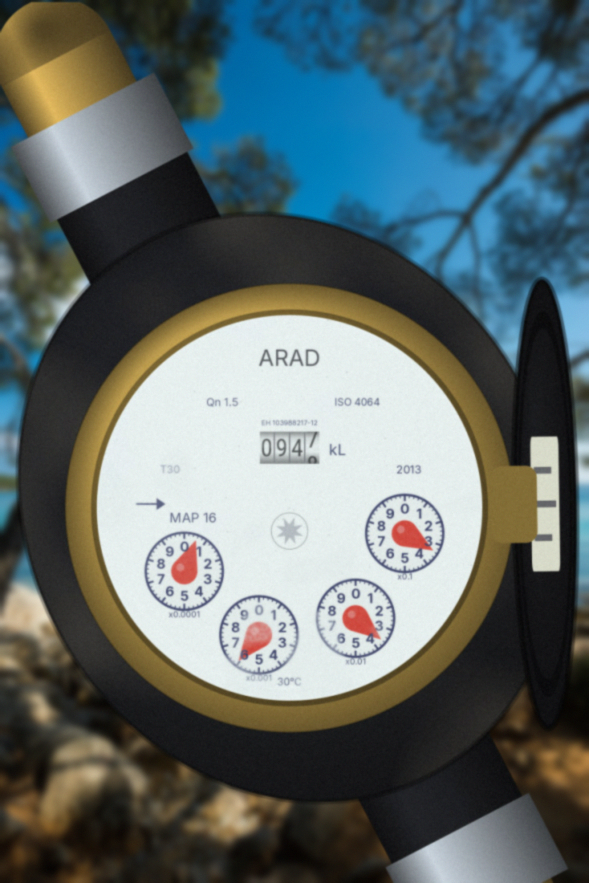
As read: {"value": 947.3360, "unit": "kL"}
